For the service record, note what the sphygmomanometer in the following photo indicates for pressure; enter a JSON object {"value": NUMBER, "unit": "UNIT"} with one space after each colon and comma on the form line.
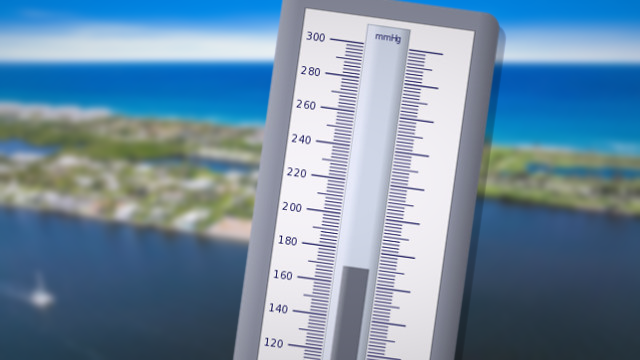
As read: {"value": 170, "unit": "mmHg"}
